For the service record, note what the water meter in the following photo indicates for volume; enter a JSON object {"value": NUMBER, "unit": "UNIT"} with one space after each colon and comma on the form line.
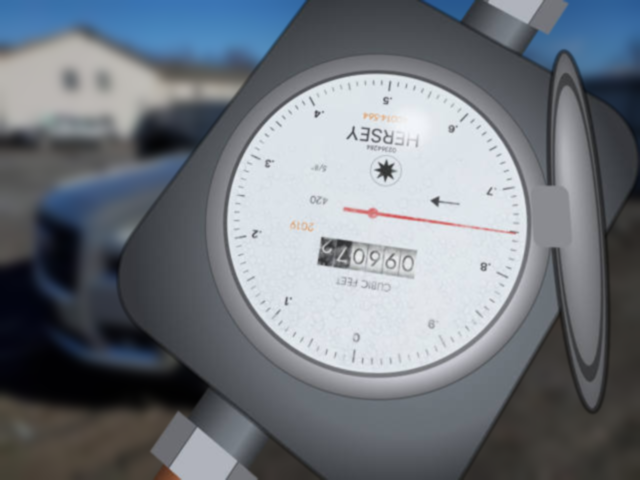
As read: {"value": 96071.75, "unit": "ft³"}
